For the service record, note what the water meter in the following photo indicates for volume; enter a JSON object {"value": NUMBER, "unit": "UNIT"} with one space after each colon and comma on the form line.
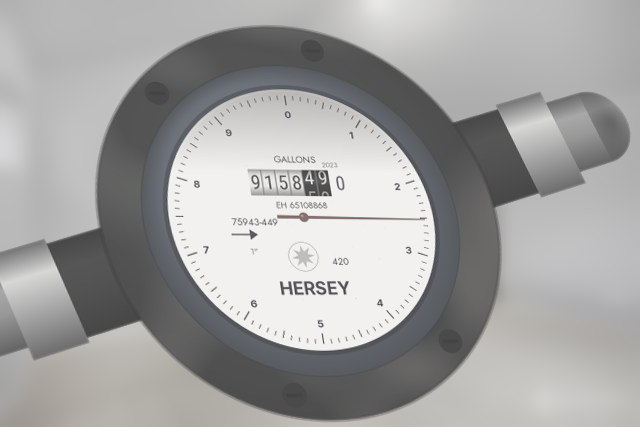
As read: {"value": 9158492.5, "unit": "gal"}
